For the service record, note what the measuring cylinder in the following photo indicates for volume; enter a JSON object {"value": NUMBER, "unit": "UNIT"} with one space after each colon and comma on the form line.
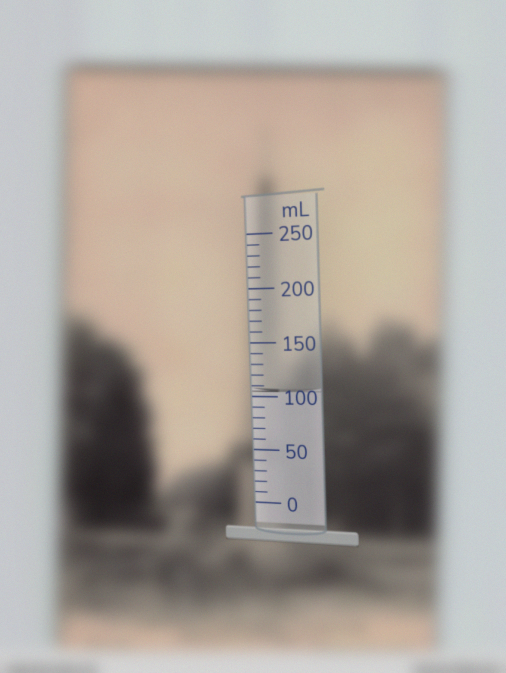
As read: {"value": 105, "unit": "mL"}
